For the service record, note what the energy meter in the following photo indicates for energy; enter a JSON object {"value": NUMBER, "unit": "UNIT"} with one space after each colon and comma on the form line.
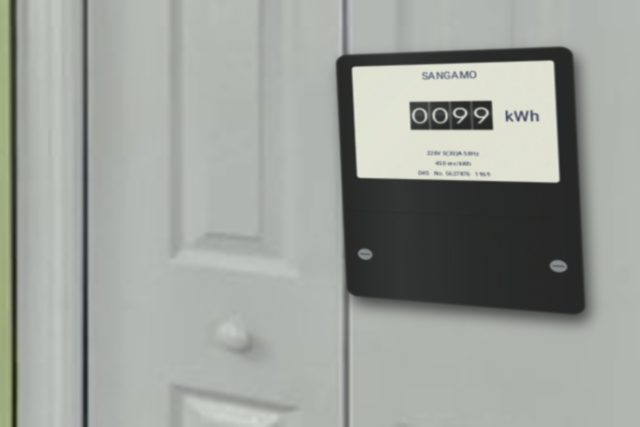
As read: {"value": 99, "unit": "kWh"}
